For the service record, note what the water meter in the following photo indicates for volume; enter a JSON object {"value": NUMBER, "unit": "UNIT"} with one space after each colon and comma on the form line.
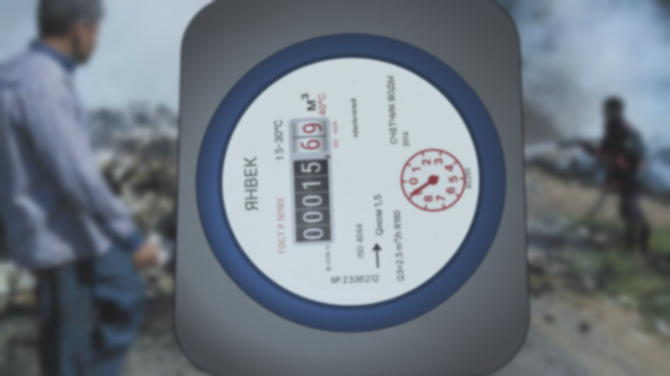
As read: {"value": 15.689, "unit": "m³"}
